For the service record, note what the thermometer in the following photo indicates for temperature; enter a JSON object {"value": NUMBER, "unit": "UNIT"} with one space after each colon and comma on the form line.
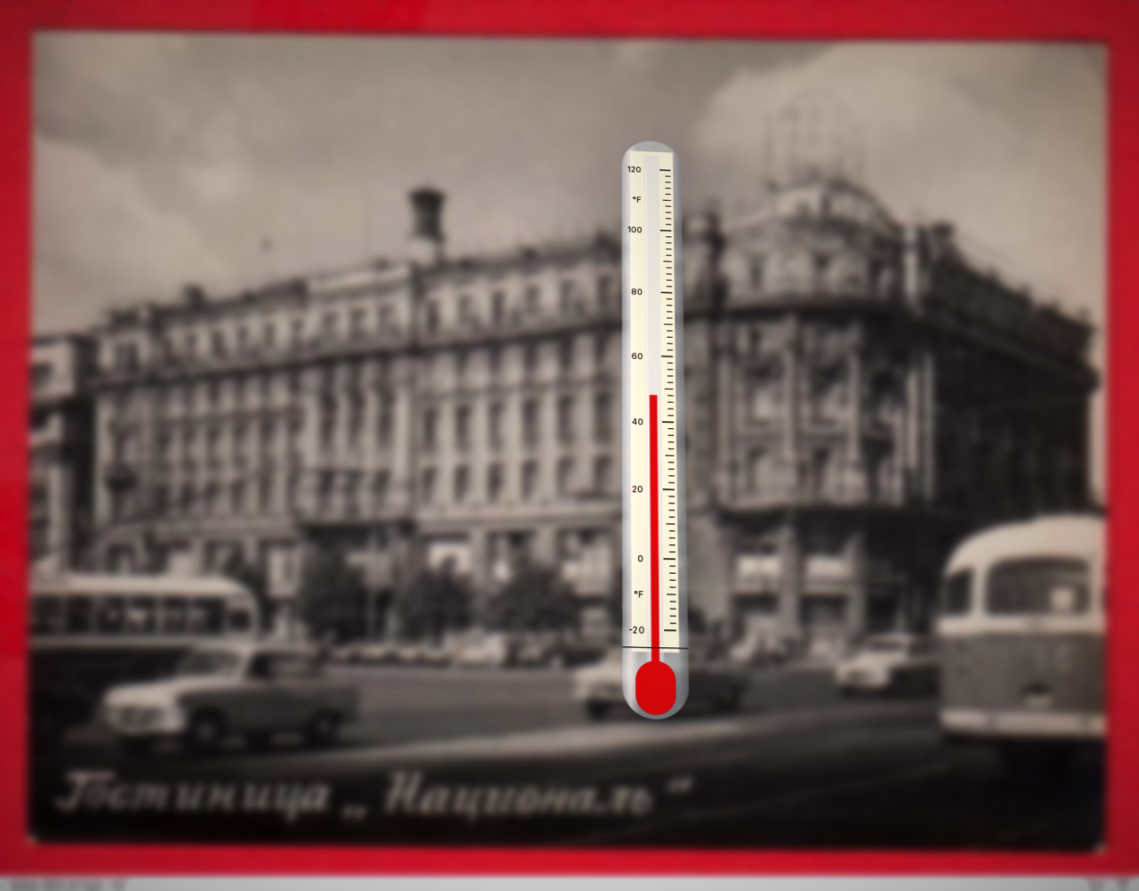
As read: {"value": 48, "unit": "°F"}
